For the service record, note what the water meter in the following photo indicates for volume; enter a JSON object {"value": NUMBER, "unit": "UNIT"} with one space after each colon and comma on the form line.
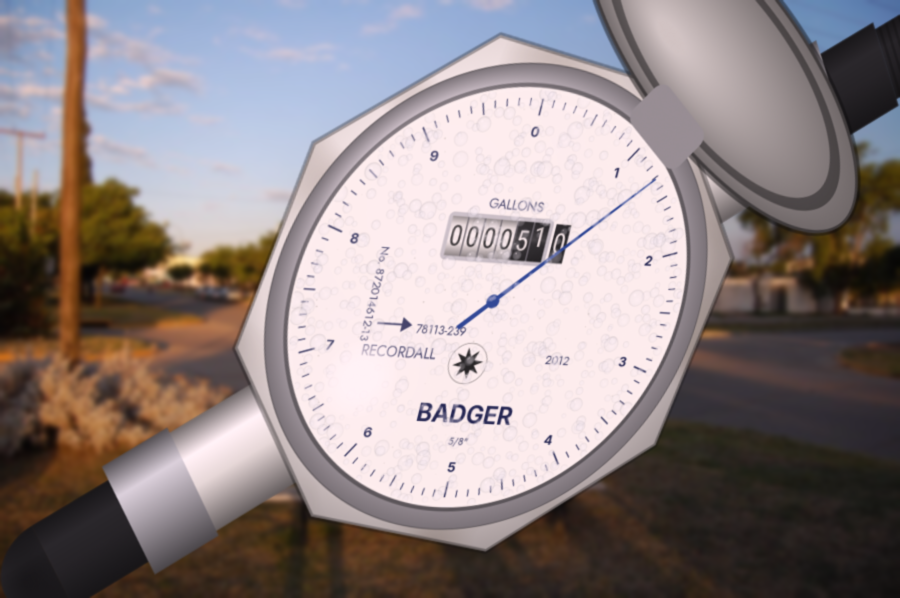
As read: {"value": 511.3, "unit": "gal"}
